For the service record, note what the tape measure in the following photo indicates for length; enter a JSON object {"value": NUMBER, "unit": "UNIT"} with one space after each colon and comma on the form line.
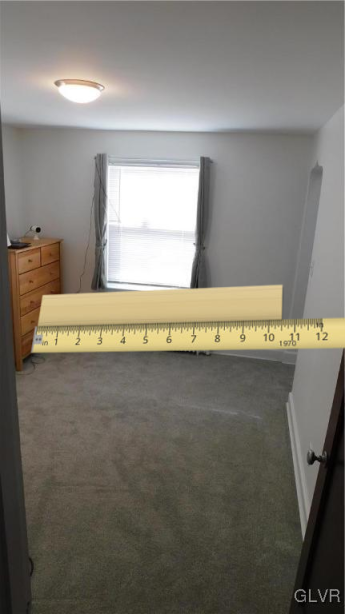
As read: {"value": 10.5, "unit": "in"}
